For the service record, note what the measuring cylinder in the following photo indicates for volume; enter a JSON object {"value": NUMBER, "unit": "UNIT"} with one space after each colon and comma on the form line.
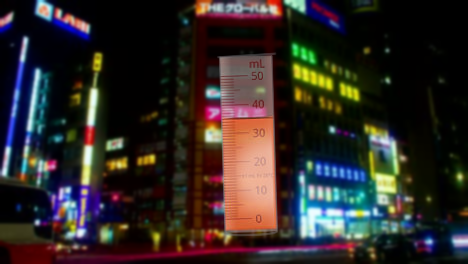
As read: {"value": 35, "unit": "mL"}
